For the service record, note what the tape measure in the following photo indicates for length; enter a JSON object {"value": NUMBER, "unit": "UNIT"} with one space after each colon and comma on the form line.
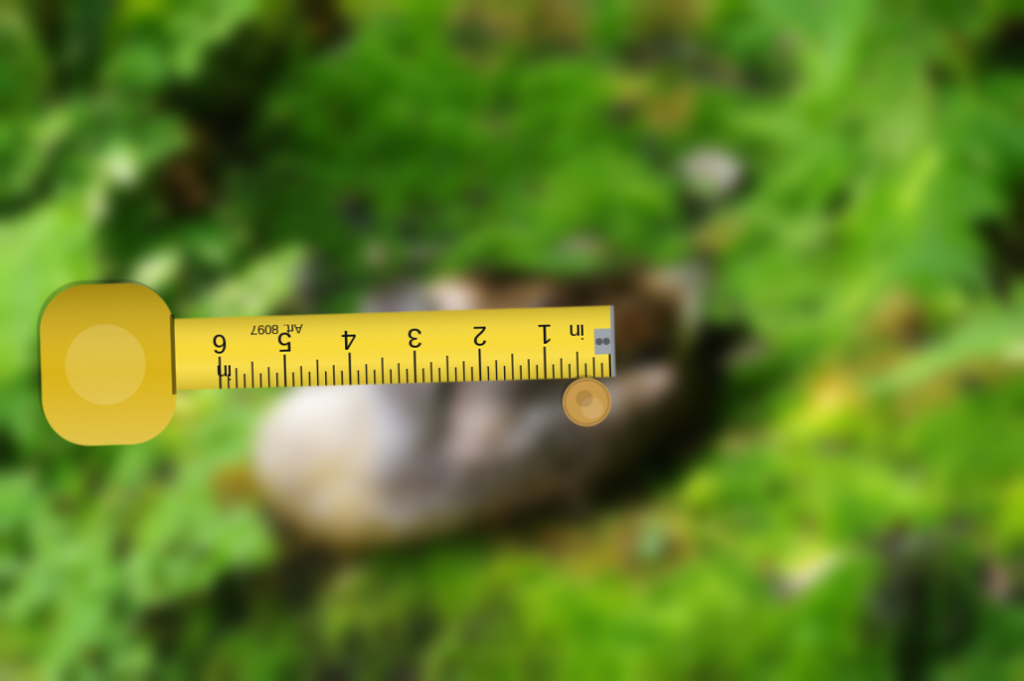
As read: {"value": 0.75, "unit": "in"}
